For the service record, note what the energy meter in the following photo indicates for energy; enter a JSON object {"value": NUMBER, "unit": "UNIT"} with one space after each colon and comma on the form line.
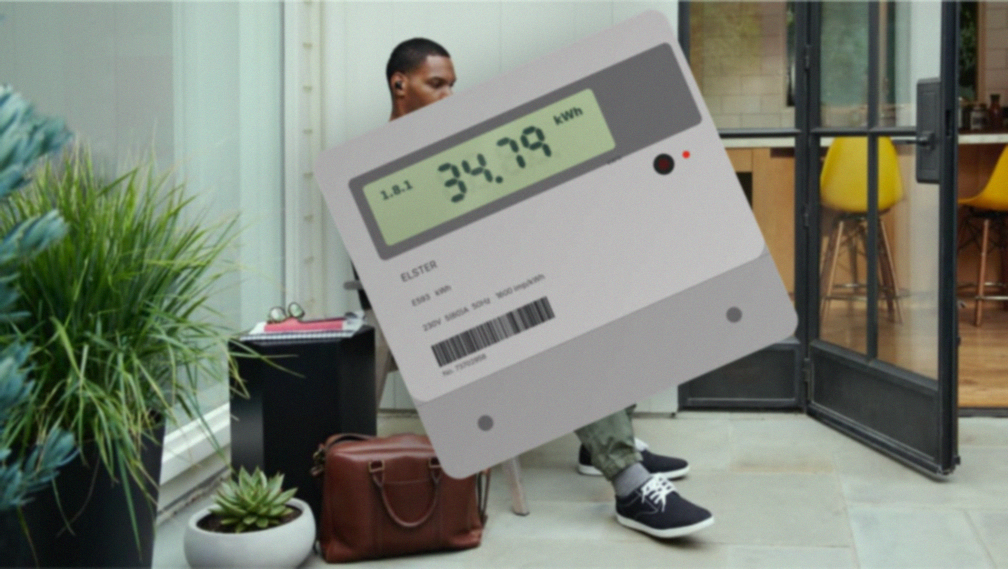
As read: {"value": 34.79, "unit": "kWh"}
